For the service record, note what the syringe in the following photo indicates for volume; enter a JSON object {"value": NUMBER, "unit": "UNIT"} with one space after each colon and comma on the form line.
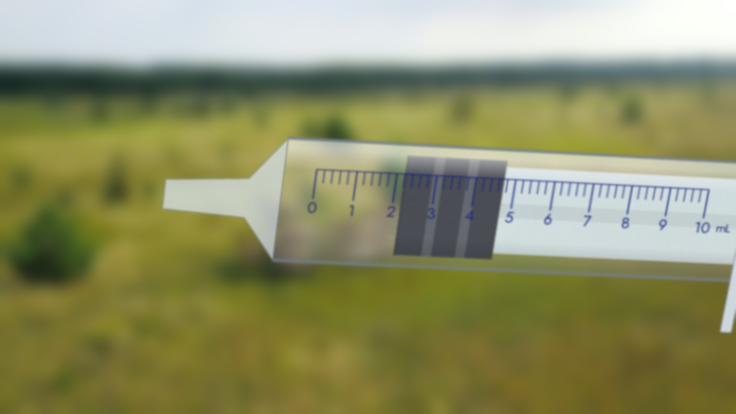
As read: {"value": 2.2, "unit": "mL"}
